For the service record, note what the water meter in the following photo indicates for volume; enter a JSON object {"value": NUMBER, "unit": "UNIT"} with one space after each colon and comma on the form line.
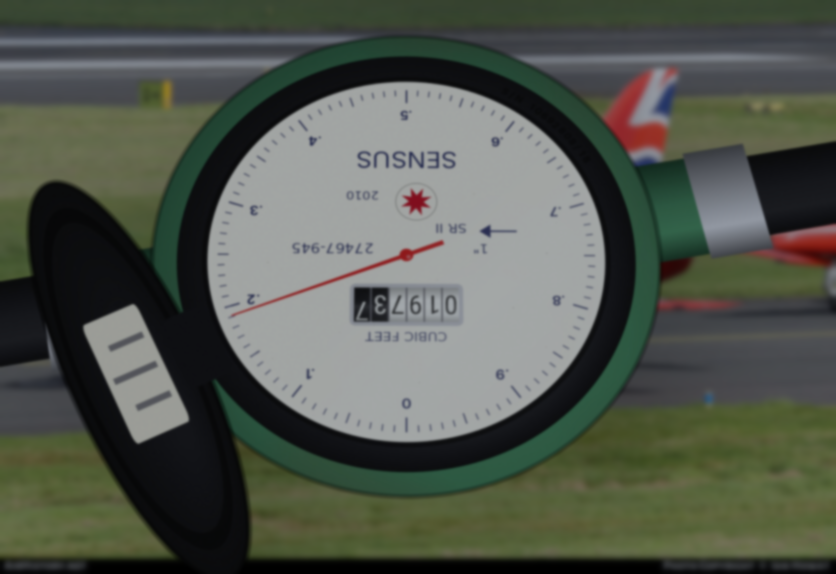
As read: {"value": 19737.19, "unit": "ft³"}
